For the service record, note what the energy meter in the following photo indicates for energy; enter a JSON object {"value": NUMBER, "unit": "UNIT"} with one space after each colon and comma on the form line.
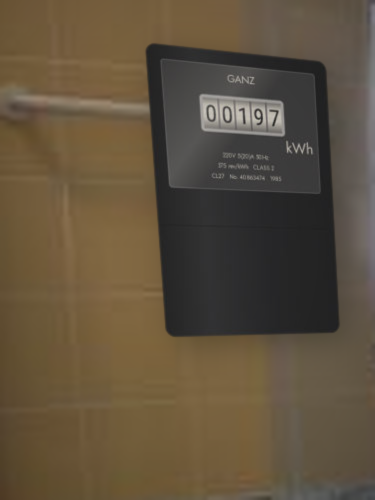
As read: {"value": 197, "unit": "kWh"}
